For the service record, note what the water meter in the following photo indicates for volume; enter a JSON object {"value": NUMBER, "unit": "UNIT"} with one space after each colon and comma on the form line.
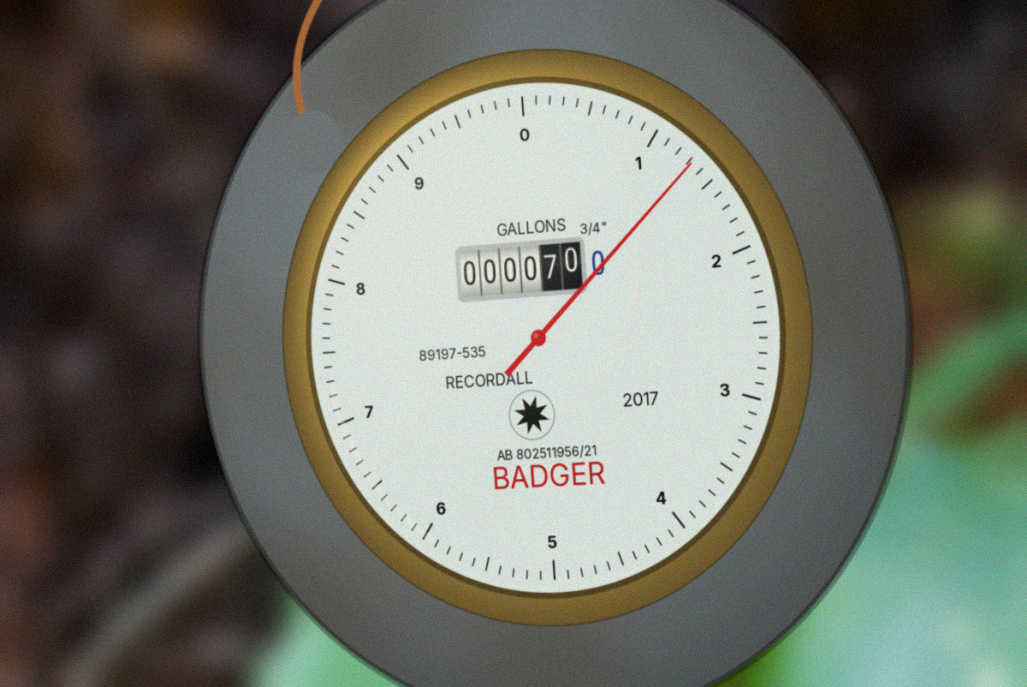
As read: {"value": 701.3, "unit": "gal"}
